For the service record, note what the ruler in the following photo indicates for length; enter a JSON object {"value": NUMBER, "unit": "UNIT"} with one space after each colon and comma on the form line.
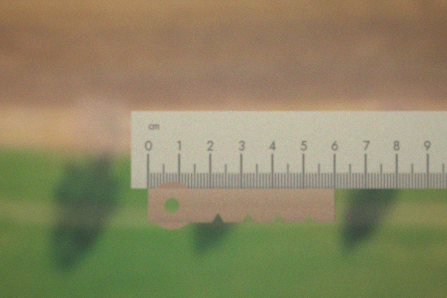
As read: {"value": 6, "unit": "cm"}
